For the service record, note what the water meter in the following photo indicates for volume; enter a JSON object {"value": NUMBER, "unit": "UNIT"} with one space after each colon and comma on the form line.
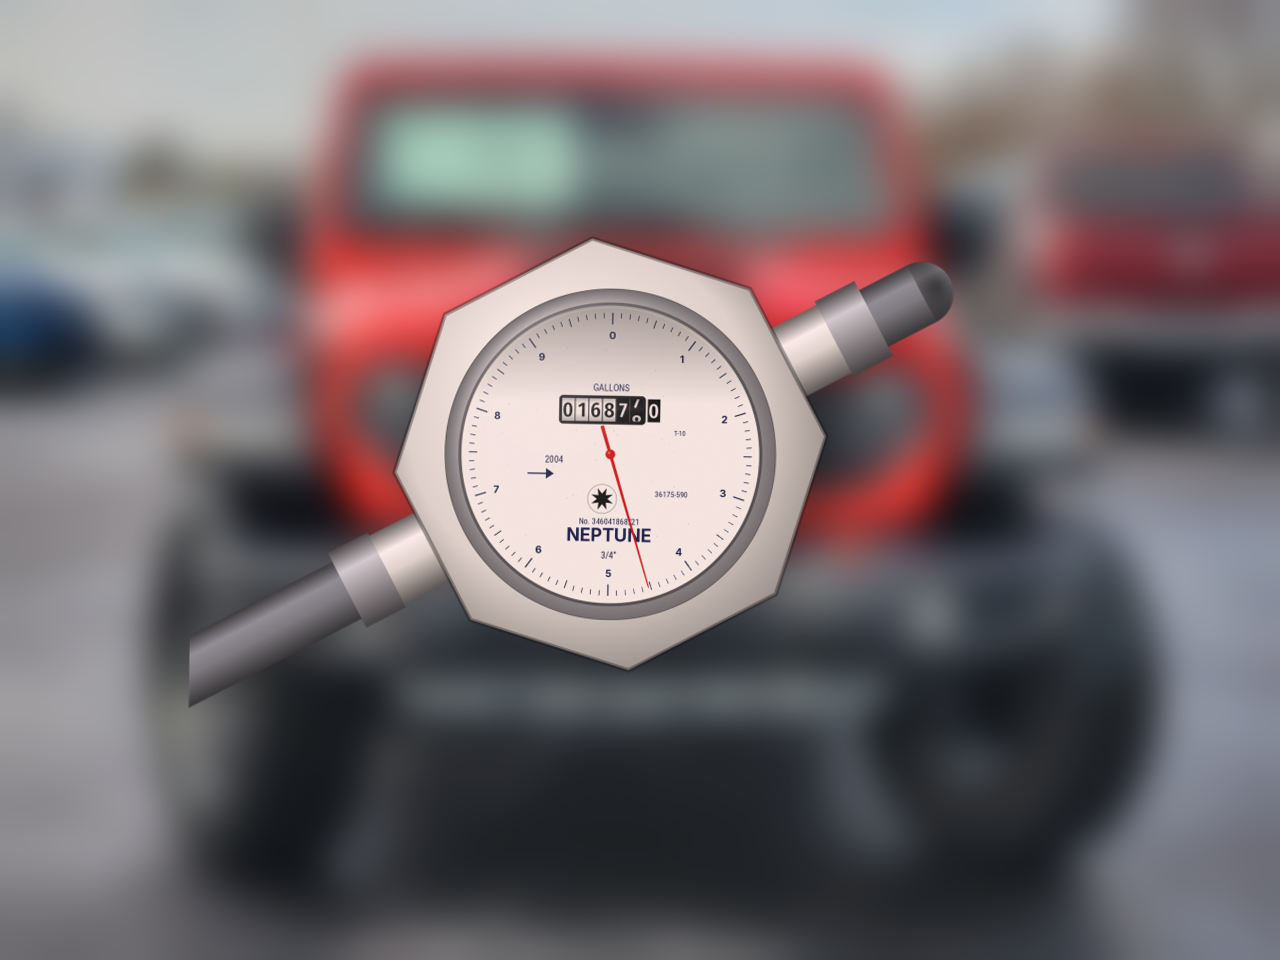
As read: {"value": 168774.5, "unit": "gal"}
